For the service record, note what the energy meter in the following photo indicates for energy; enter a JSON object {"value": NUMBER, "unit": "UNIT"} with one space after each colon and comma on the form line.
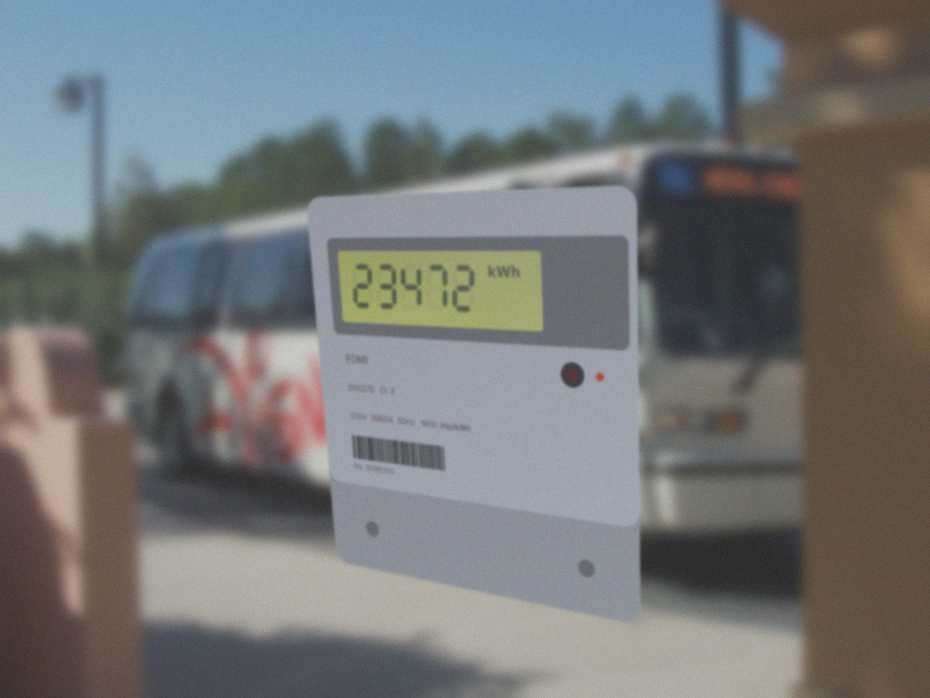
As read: {"value": 23472, "unit": "kWh"}
